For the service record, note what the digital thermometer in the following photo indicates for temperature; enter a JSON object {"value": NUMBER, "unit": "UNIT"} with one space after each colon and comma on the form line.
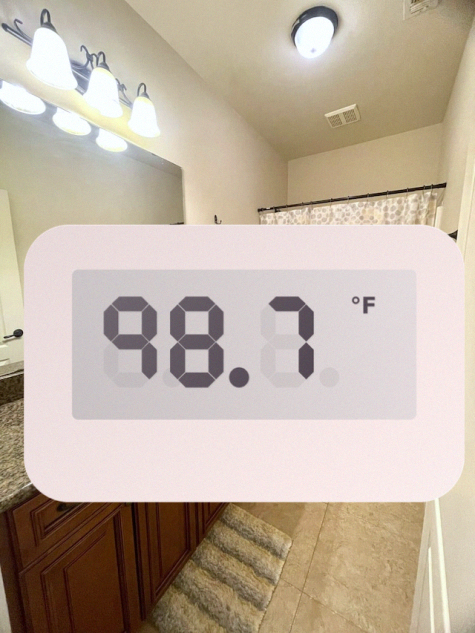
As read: {"value": 98.7, "unit": "°F"}
